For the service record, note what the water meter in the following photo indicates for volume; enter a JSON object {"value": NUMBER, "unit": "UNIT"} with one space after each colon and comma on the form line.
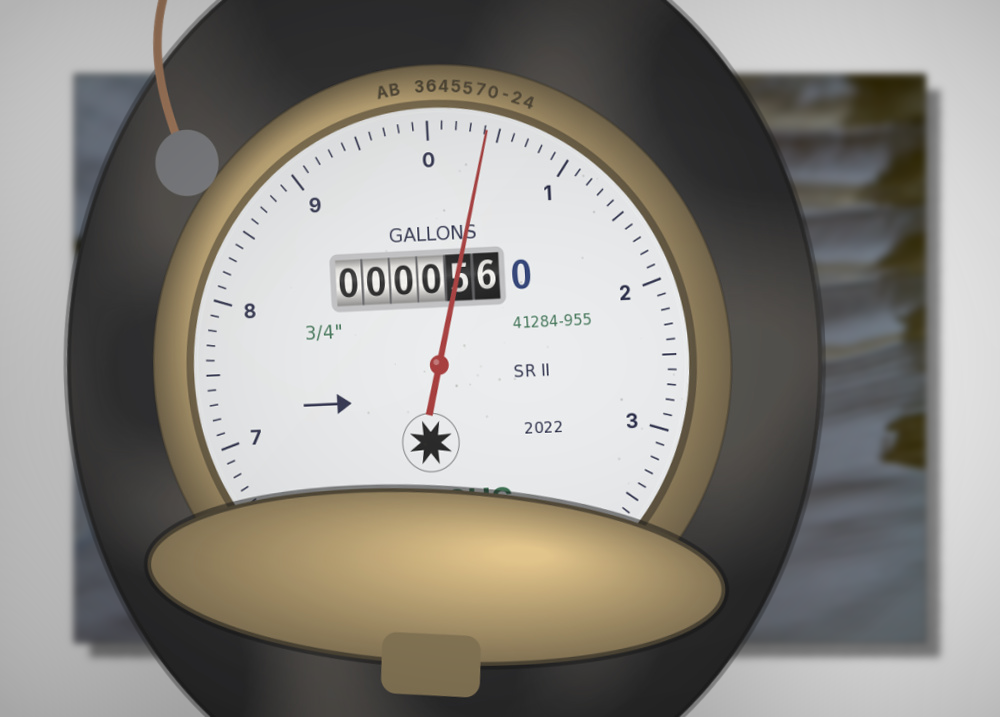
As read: {"value": 560.4, "unit": "gal"}
